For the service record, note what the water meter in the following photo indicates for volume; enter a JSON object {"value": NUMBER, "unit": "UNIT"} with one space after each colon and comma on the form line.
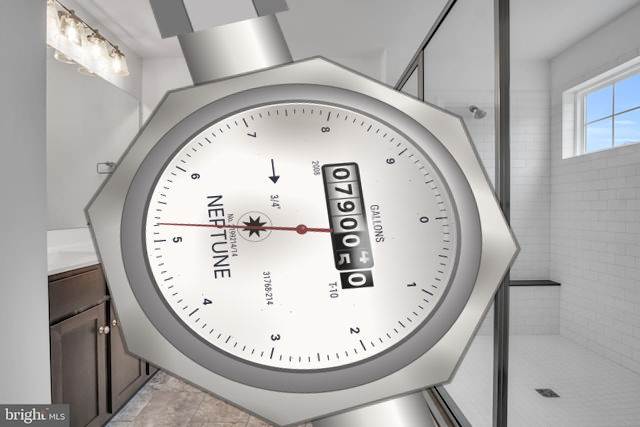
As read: {"value": 790045.2, "unit": "gal"}
